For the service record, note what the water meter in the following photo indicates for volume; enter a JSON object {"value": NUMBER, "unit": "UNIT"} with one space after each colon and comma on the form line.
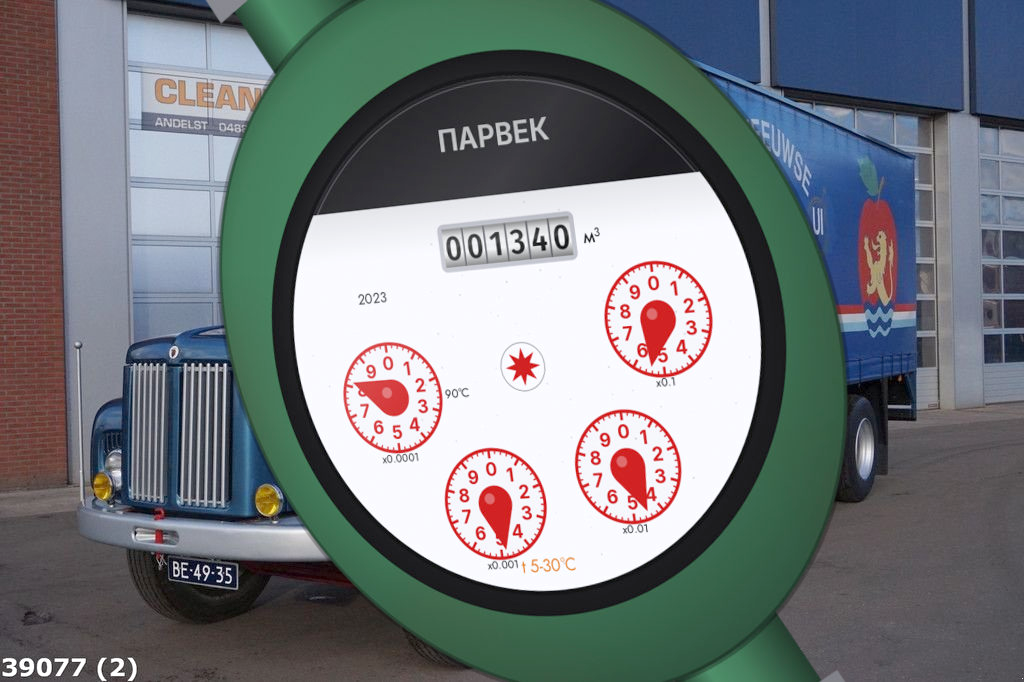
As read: {"value": 1340.5448, "unit": "m³"}
